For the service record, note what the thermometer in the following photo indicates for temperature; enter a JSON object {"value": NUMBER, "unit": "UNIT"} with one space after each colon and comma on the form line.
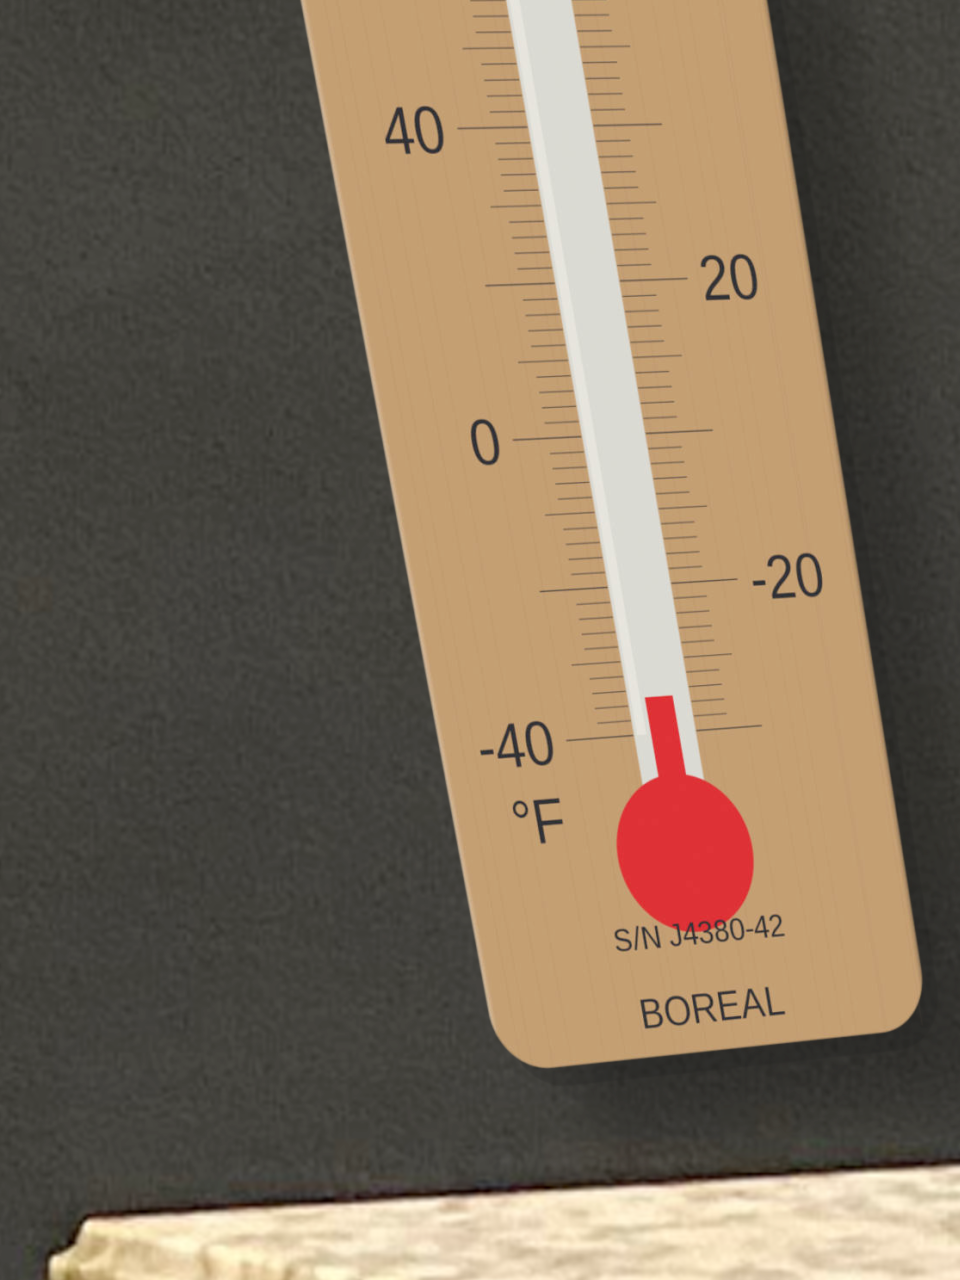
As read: {"value": -35, "unit": "°F"}
